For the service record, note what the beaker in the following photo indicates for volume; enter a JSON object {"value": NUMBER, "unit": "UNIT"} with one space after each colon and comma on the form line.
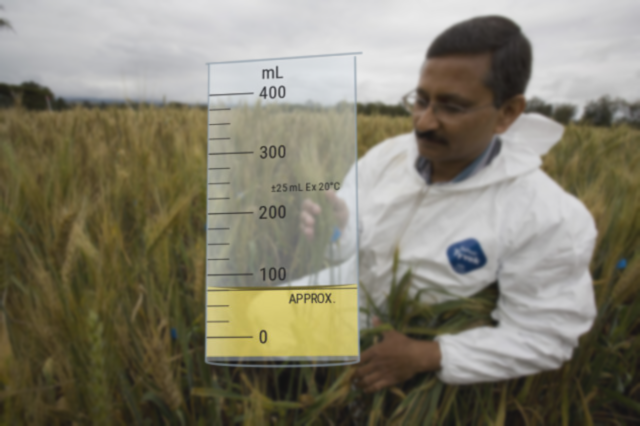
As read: {"value": 75, "unit": "mL"}
